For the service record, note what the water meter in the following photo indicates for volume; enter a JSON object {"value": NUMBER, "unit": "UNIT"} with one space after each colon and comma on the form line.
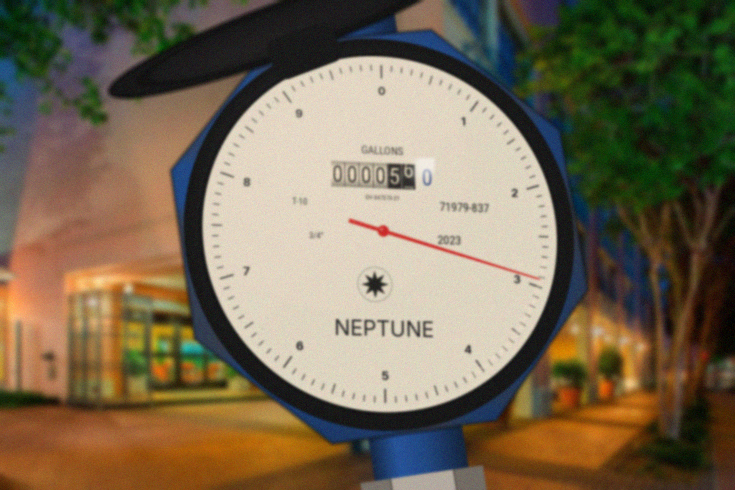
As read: {"value": 562.9, "unit": "gal"}
